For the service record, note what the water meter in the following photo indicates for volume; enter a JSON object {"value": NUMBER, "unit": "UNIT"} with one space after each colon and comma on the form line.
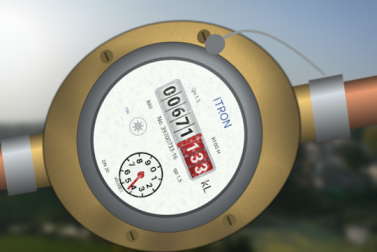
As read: {"value": 671.1334, "unit": "kL"}
